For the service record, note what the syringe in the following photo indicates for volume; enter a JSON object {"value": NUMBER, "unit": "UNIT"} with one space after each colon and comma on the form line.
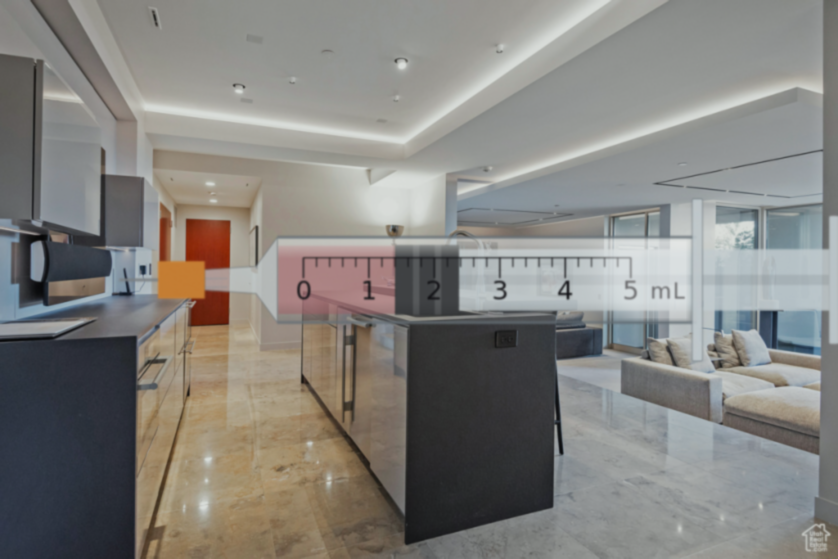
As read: {"value": 1.4, "unit": "mL"}
